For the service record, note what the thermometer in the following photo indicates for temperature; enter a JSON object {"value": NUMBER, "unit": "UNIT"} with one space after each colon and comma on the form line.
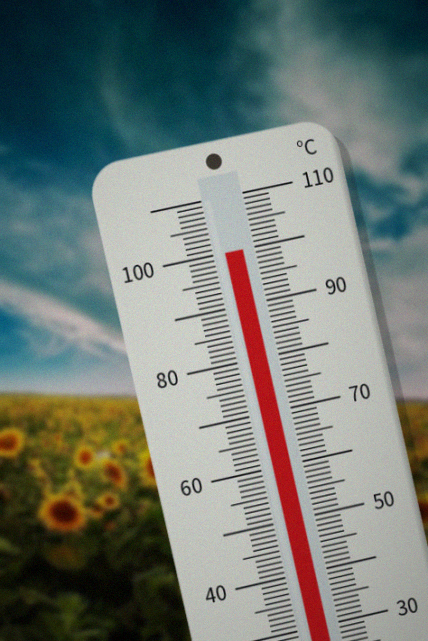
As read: {"value": 100, "unit": "°C"}
